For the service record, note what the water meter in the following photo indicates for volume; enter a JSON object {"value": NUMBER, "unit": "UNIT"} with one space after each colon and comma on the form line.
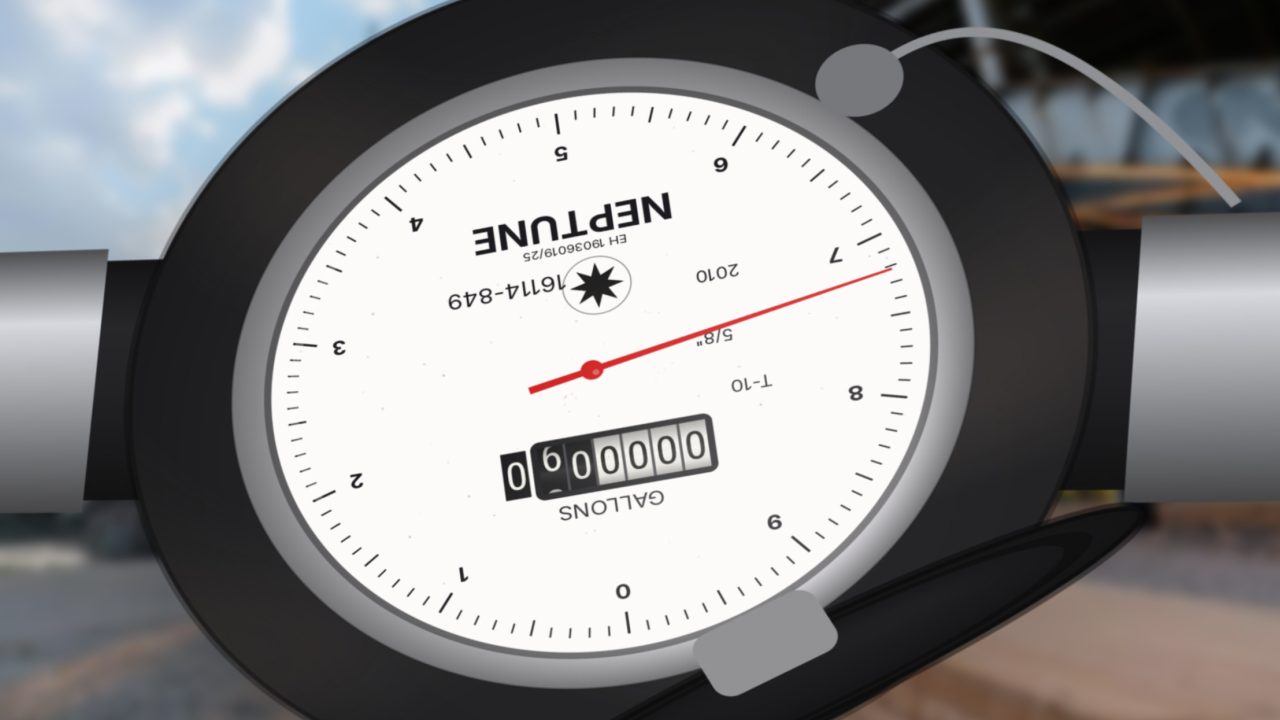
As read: {"value": 87.2, "unit": "gal"}
